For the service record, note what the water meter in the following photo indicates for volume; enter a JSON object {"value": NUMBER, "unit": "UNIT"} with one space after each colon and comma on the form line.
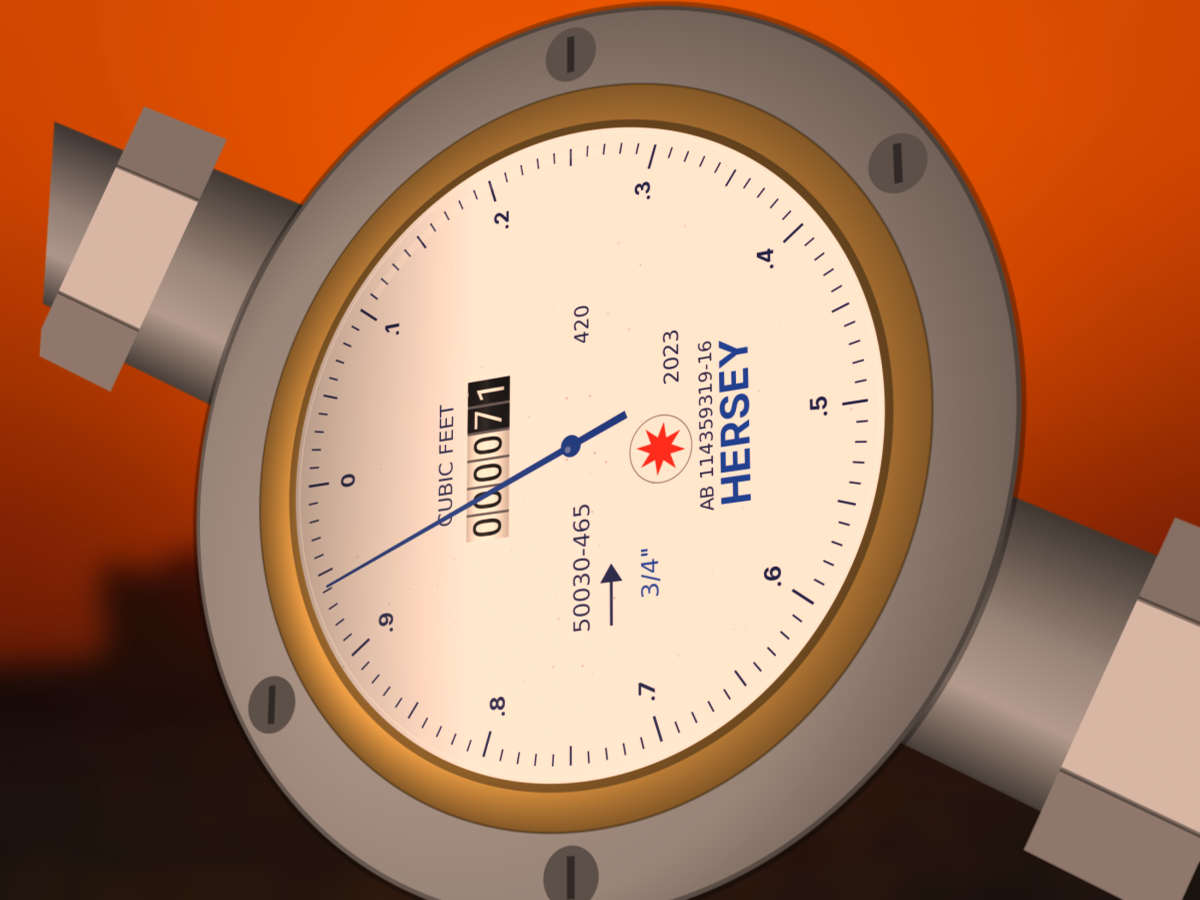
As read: {"value": 70.94, "unit": "ft³"}
